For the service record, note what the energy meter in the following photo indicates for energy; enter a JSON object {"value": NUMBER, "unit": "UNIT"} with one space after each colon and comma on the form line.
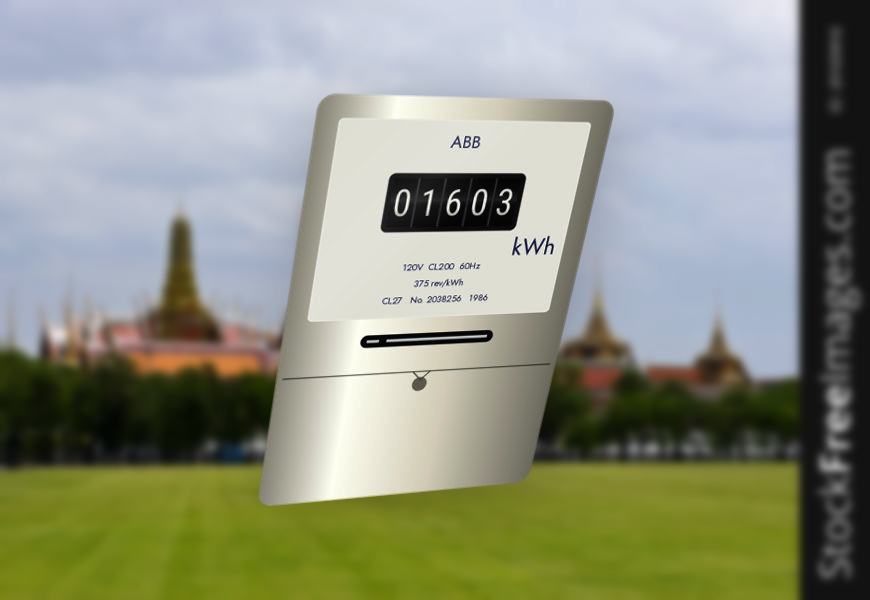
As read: {"value": 1603, "unit": "kWh"}
